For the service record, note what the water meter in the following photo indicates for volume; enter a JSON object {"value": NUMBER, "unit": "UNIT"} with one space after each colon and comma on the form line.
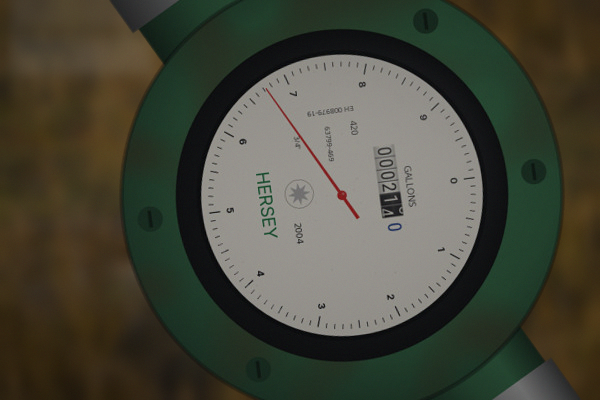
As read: {"value": 2136.7, "unit": "gal"}
